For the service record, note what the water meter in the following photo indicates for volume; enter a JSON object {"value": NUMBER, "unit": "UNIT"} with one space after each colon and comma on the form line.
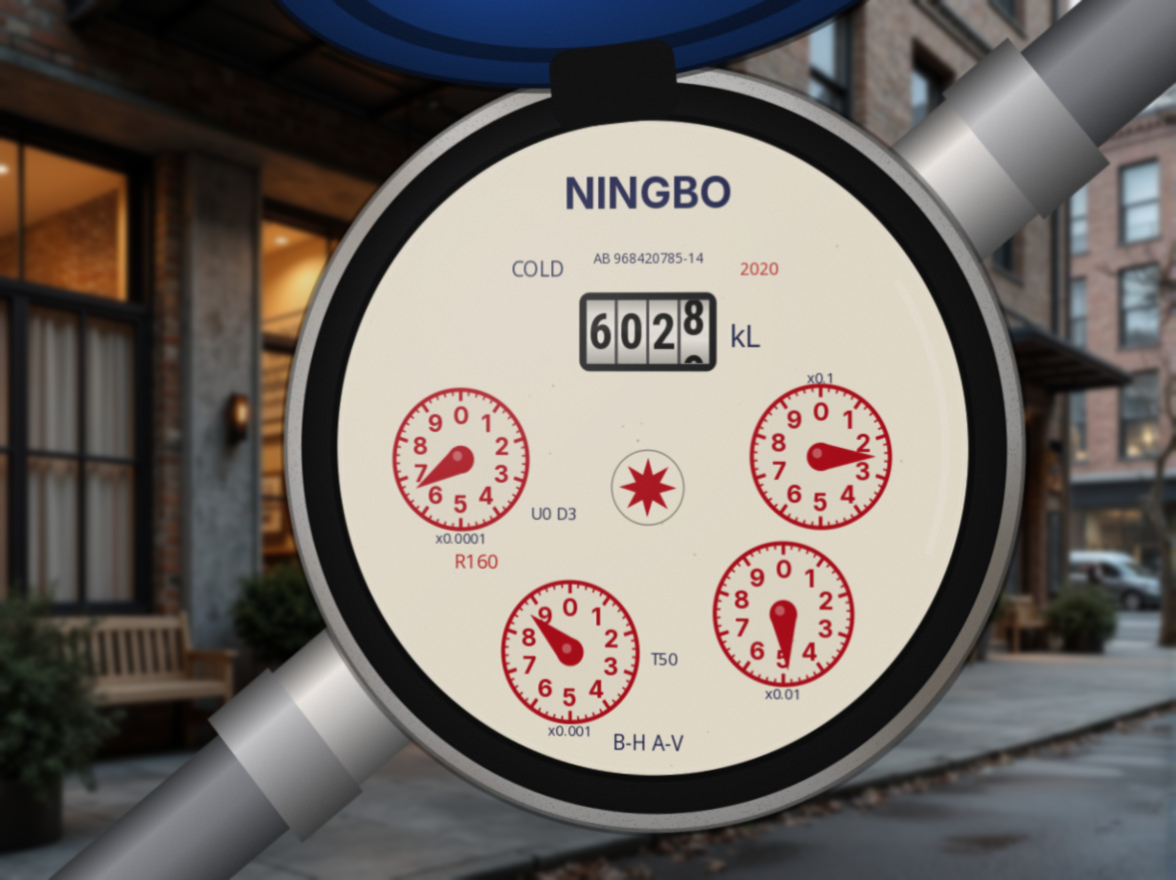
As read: {"value": 6028.2486, "unit": "kL"}
